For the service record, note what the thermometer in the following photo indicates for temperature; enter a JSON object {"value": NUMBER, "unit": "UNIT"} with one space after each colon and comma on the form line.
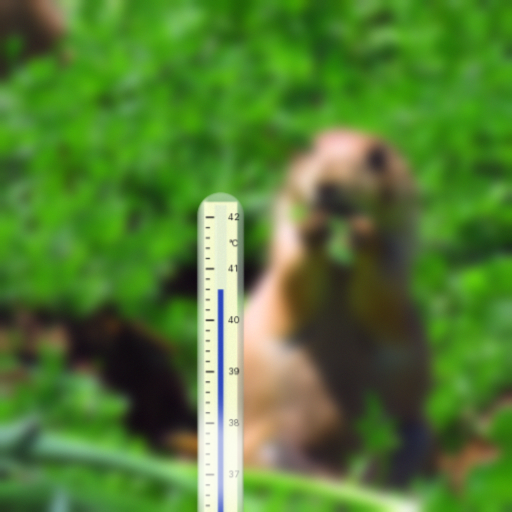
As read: {"value": 40.6, "unit": "°C"}
